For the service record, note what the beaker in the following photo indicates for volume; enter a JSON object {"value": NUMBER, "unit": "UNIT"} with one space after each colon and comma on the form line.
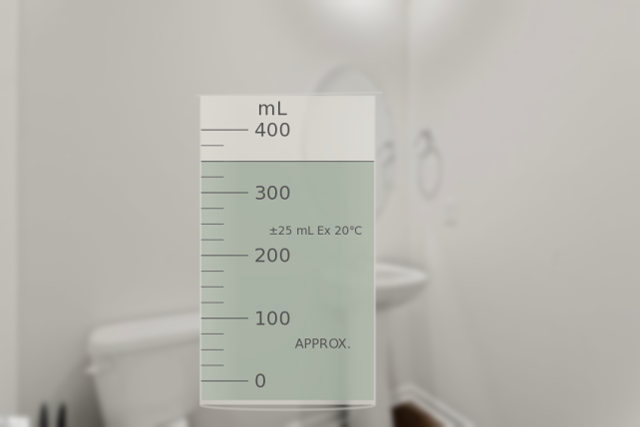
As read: {"value": 350, "unit": "mL"}
